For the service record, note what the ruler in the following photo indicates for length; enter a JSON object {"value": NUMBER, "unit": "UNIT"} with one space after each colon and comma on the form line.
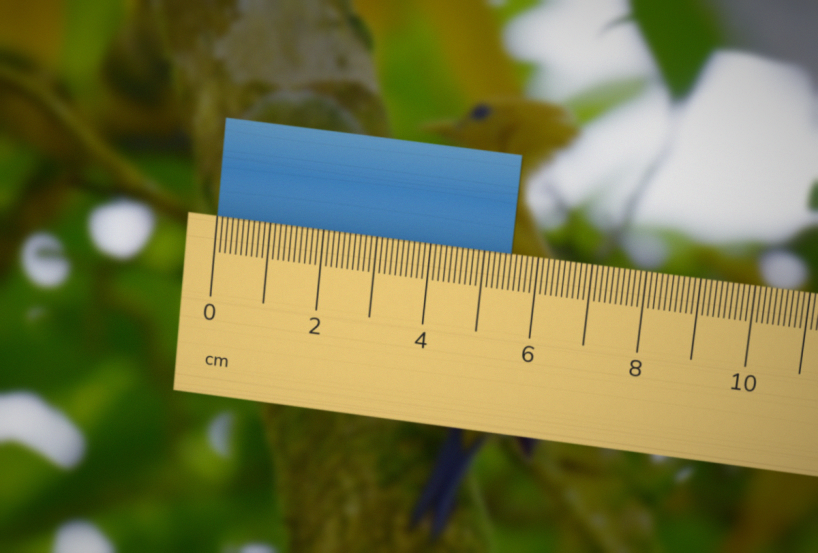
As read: {"value": 5.5, "unit": "cm"}
